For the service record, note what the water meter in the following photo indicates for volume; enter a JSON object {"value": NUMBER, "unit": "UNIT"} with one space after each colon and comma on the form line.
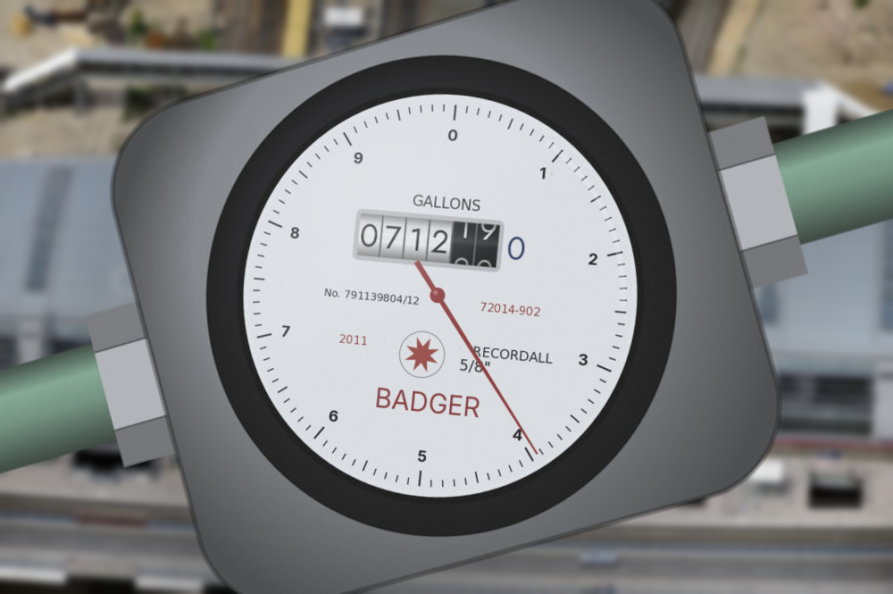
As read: {"value": 712193.9, "unit": "gal"}
